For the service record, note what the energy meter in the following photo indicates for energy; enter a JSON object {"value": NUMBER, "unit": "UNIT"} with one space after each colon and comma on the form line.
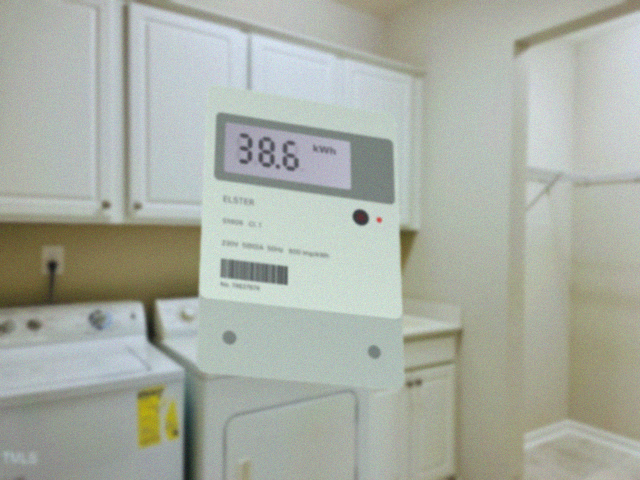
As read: {"value": 38.6, "unit": "kWh"}
